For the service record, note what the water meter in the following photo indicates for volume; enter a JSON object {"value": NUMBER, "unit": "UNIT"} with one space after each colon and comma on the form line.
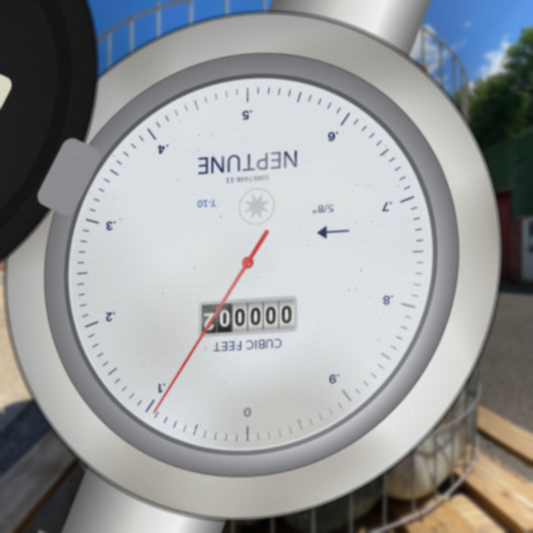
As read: {"value": 2.09, "unit": "ft³"}
